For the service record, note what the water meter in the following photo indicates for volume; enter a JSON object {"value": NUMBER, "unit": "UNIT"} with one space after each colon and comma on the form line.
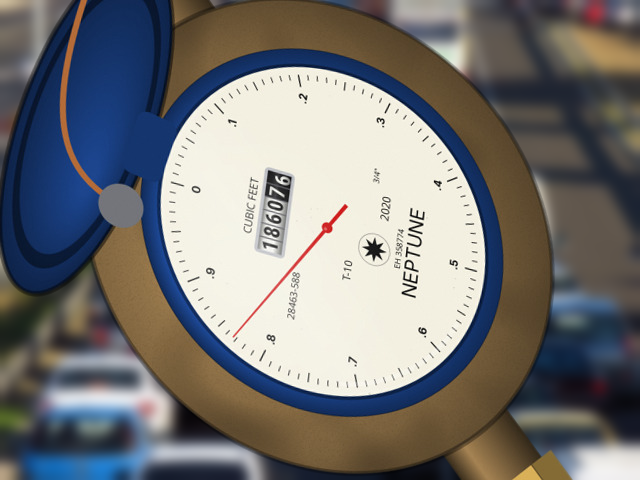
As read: {"value": 186075.83, "unit": "ft³"}
